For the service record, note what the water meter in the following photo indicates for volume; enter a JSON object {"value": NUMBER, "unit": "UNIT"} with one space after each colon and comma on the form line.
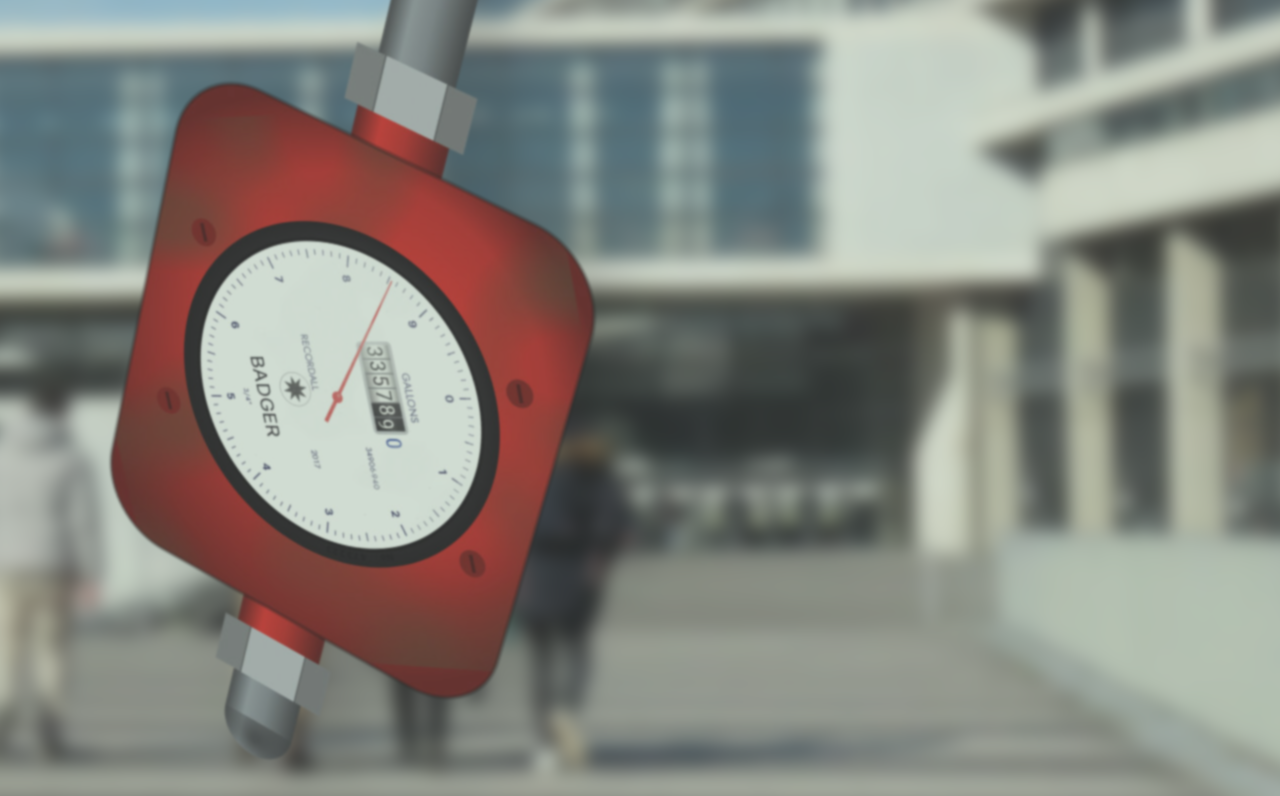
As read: {"value": 3357888.5, "unit": "gal"}
